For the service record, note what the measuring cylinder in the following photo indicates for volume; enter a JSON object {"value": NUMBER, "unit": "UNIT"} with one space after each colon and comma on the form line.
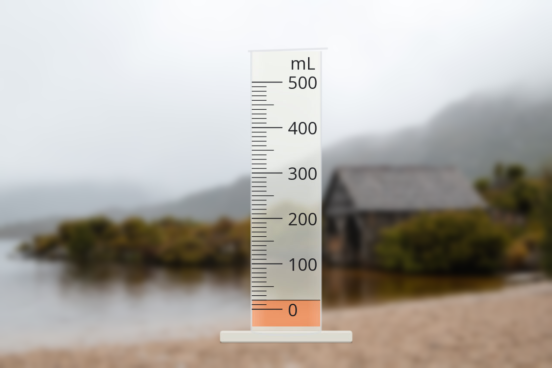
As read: {"value": 20, "unit": "mL"}
